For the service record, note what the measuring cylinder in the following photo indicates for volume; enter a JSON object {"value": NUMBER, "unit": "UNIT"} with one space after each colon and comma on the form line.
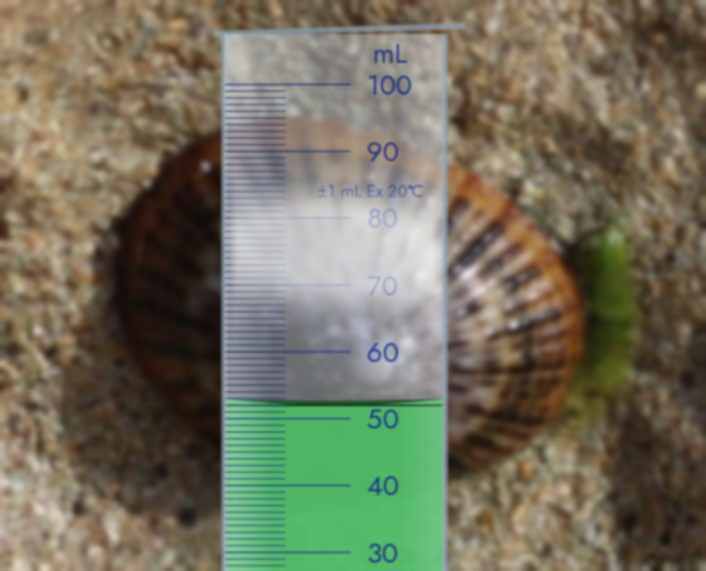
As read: {"value": 52, "unit": "mL"}
